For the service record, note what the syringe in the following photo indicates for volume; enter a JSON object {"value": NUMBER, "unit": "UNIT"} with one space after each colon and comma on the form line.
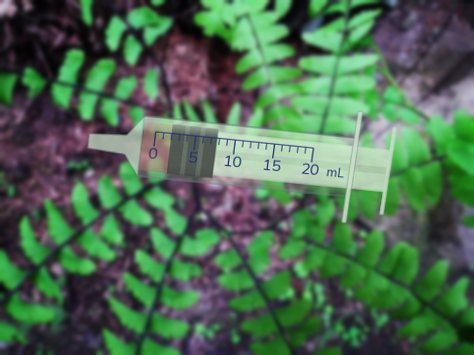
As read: {"value": 2, "unit": "mL"}
